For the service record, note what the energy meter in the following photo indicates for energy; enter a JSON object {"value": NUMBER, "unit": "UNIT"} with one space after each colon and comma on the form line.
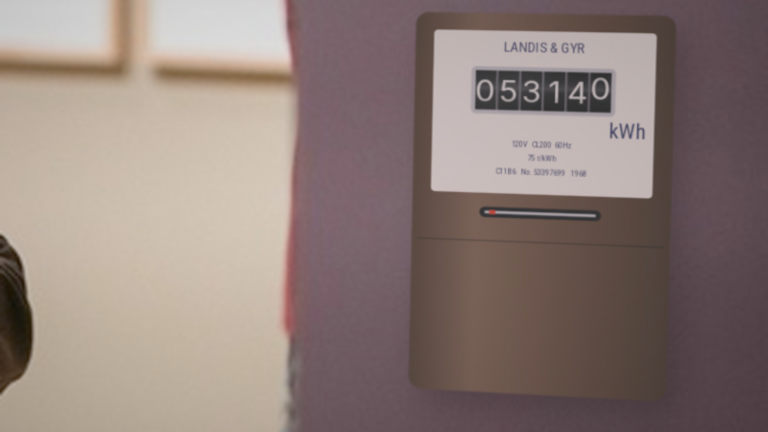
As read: {"value": 53140, "unit": "kWh"}
